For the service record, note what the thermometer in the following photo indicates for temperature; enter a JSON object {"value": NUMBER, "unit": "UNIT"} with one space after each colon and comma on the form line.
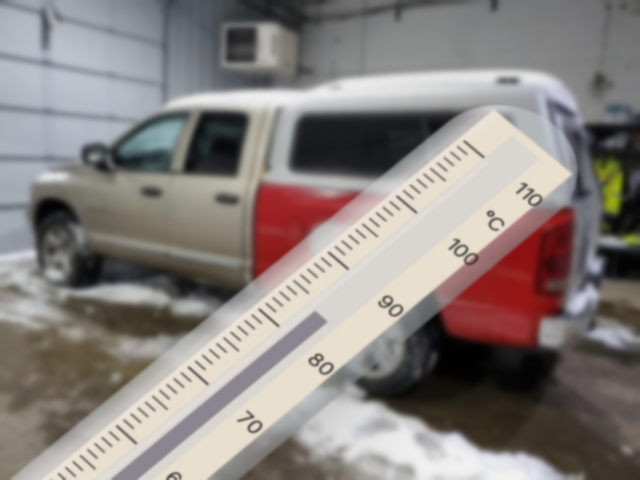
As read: {"value": 84, "unit": "°C"}
